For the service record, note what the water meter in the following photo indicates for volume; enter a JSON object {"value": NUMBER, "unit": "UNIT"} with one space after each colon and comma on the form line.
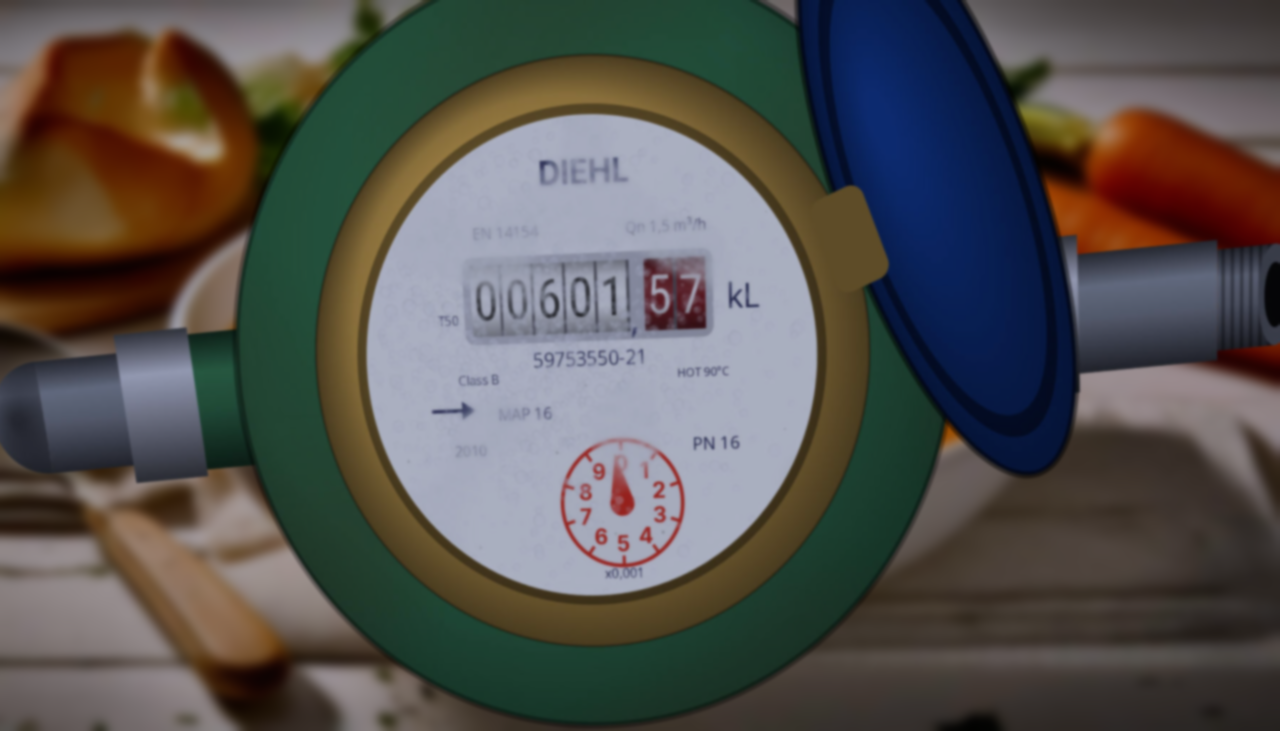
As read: {"value": 601.569, "unit": "kL"}
